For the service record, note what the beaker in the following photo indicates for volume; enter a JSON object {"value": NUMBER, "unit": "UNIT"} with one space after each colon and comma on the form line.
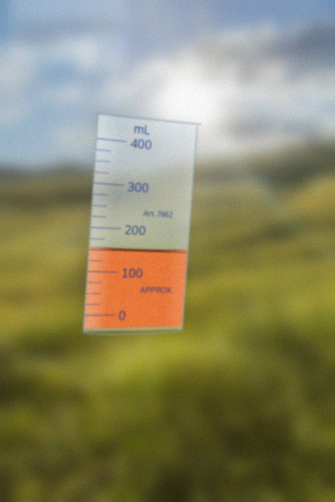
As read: {"value": 150, "unit": "mL"}
